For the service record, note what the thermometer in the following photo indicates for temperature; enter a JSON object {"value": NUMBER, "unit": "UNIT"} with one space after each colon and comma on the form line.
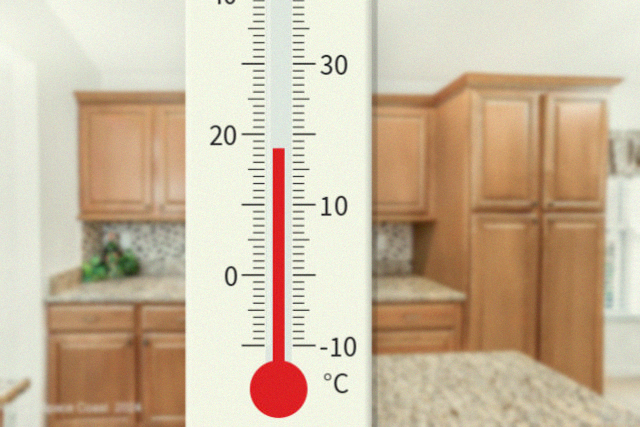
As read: {"value": 18, "unit": "°C"}
